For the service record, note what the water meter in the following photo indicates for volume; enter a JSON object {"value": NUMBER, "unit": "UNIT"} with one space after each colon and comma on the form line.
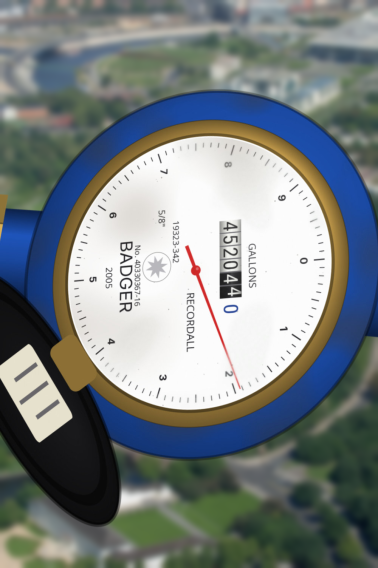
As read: {"value": 4520441.9, "unit": "gal"}
